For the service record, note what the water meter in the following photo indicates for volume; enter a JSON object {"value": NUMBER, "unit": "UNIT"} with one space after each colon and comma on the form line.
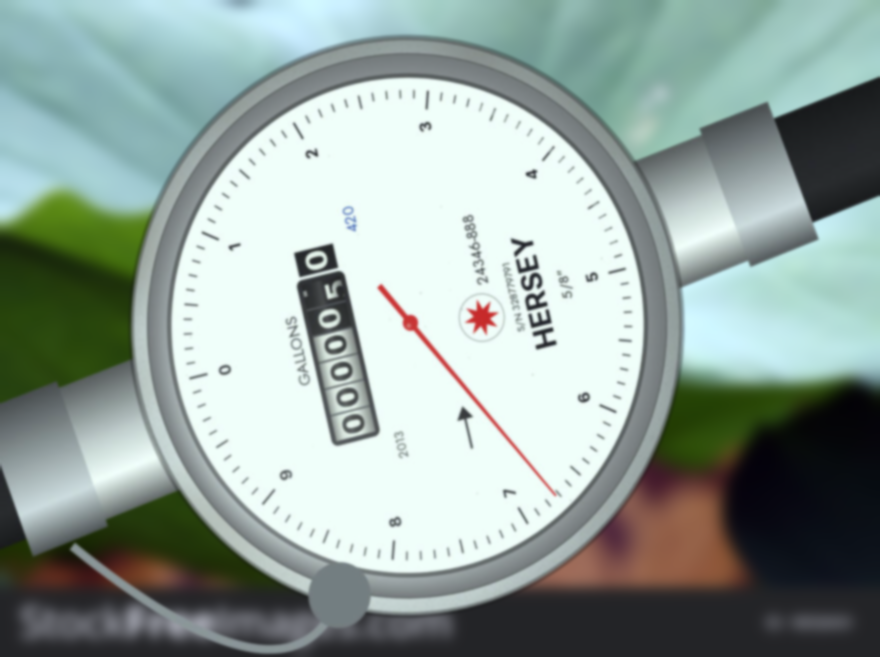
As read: {"value": 46.7, "unit": "gal"}
